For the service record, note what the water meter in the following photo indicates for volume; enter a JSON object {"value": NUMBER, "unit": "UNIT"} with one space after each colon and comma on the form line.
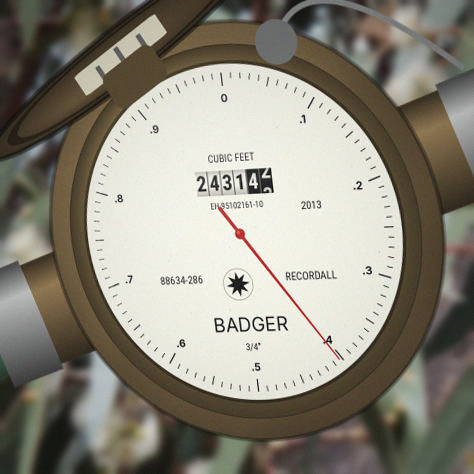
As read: {"value": 243142.40, "unit": "ft³"}
